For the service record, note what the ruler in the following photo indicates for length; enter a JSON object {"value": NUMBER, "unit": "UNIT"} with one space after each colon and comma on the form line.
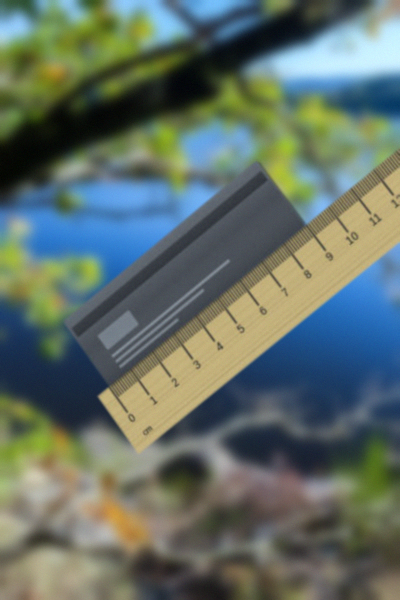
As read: {"value": 9, "unit": "cm"}
